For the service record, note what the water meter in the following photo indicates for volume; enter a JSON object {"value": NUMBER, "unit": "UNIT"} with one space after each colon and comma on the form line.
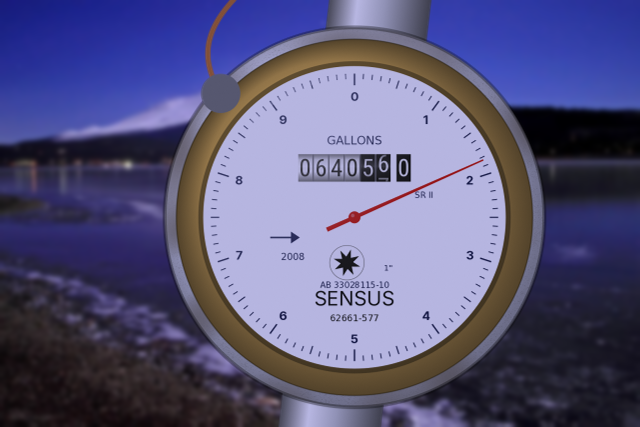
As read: {"value": 640561.8, "unit": "gal"}
